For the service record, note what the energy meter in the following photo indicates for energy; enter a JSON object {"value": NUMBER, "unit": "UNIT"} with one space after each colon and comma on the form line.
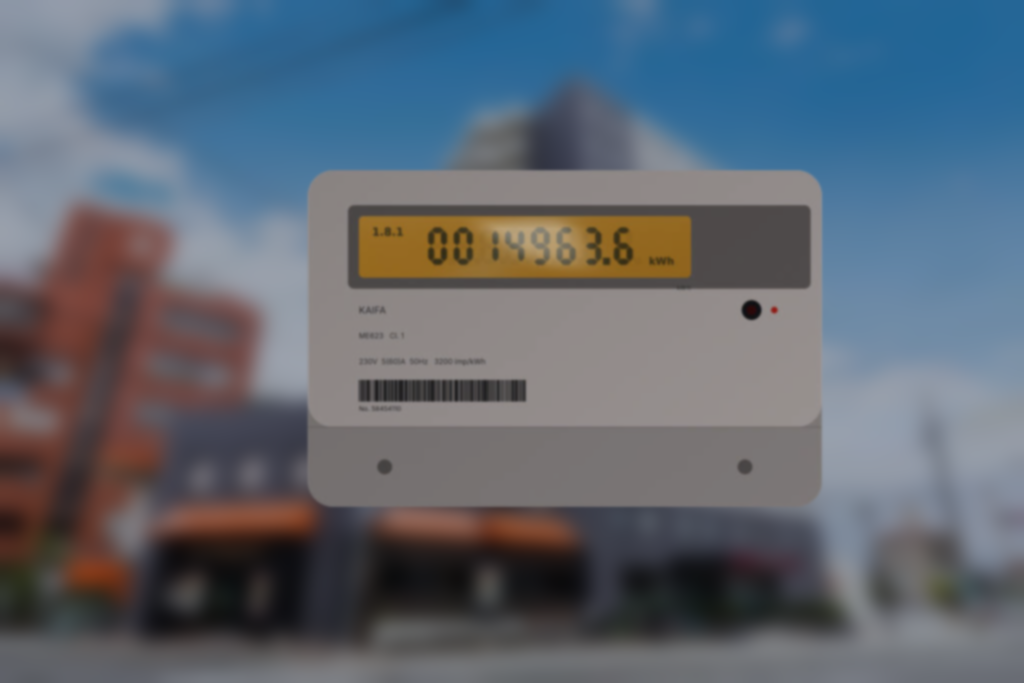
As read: {"value": 14963.6, "unit": "kWh"}
